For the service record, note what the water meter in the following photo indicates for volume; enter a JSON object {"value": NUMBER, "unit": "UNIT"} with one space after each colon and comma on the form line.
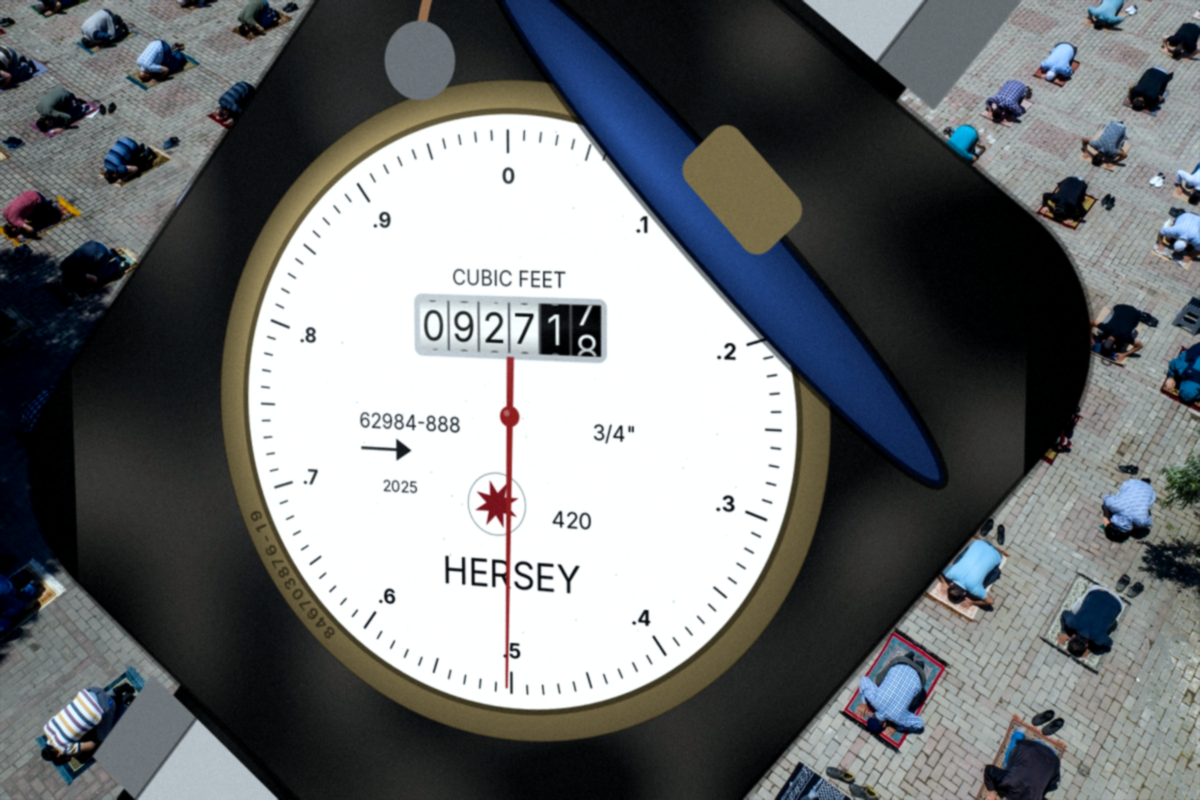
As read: {"value": 92717.50, "unit": "ft³"}
